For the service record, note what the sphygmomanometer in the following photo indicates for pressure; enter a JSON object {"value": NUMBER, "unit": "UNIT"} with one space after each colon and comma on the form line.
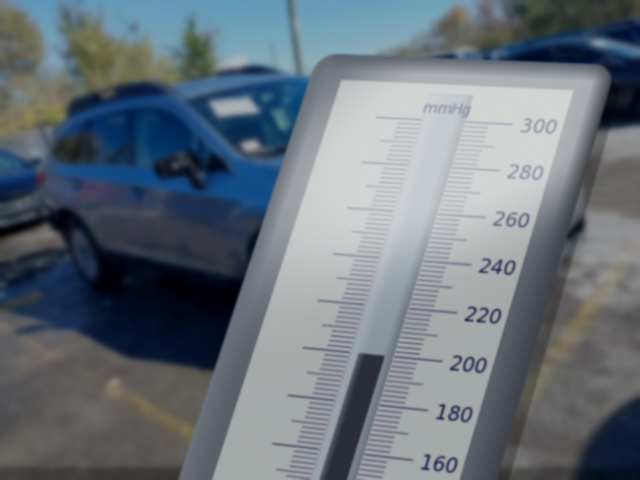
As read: {"value": 200, "unit": "mmHg"}
